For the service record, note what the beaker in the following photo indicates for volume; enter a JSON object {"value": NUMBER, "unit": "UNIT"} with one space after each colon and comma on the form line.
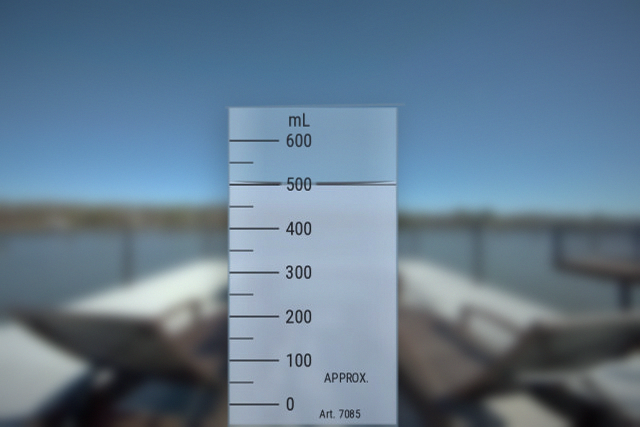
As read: {"value": 500, "unit": "mL"}
